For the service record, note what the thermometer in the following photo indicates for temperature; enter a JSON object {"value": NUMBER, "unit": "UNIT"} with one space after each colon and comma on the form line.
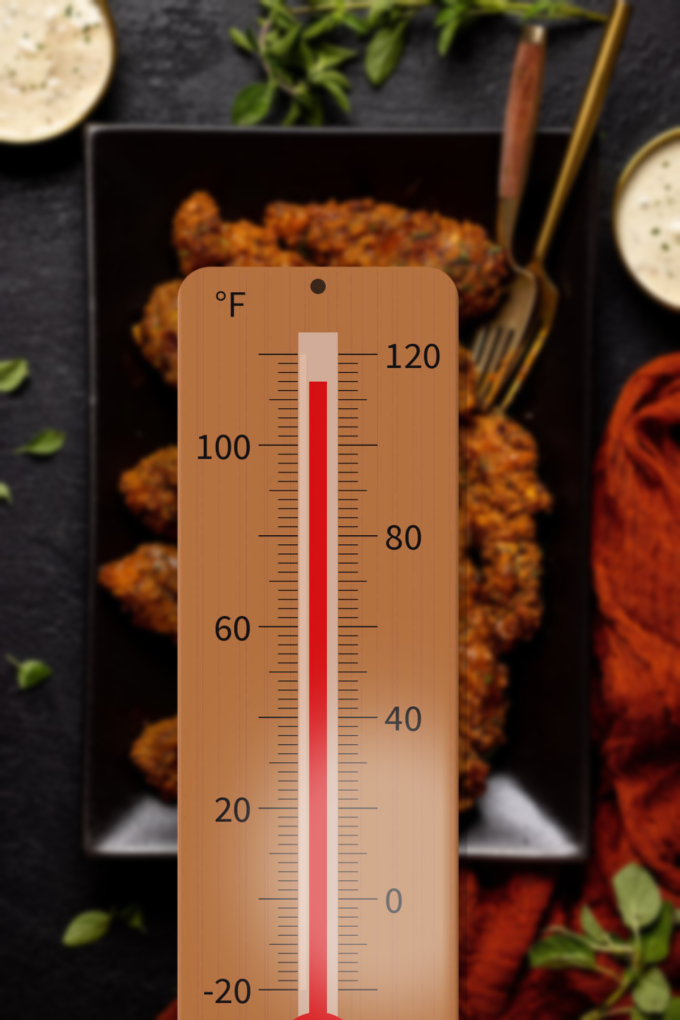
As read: {"value": 114, "unit": "°F"}
